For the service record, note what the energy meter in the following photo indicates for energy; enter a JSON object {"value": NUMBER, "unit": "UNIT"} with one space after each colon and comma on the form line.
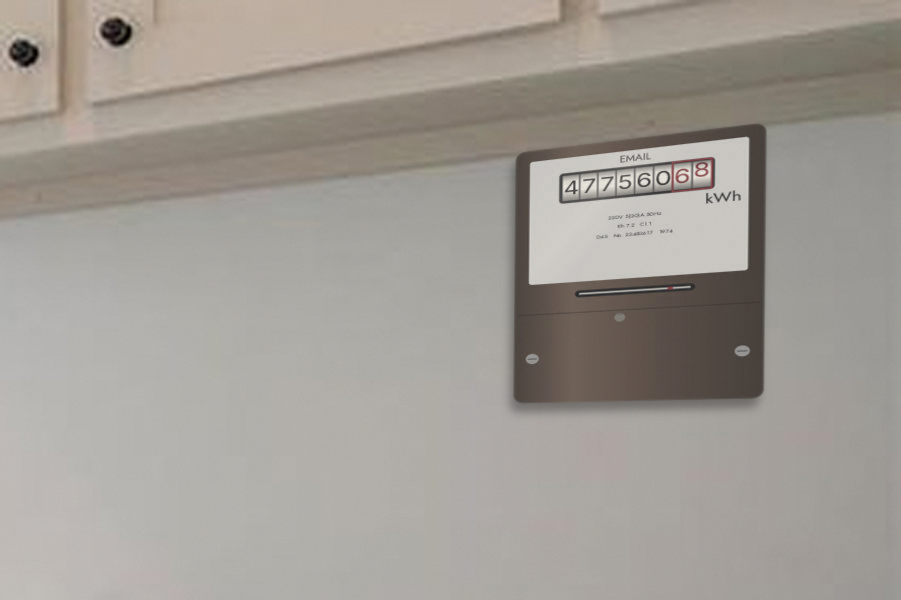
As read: {"value": 477560.68, "unit": "kWh"}
